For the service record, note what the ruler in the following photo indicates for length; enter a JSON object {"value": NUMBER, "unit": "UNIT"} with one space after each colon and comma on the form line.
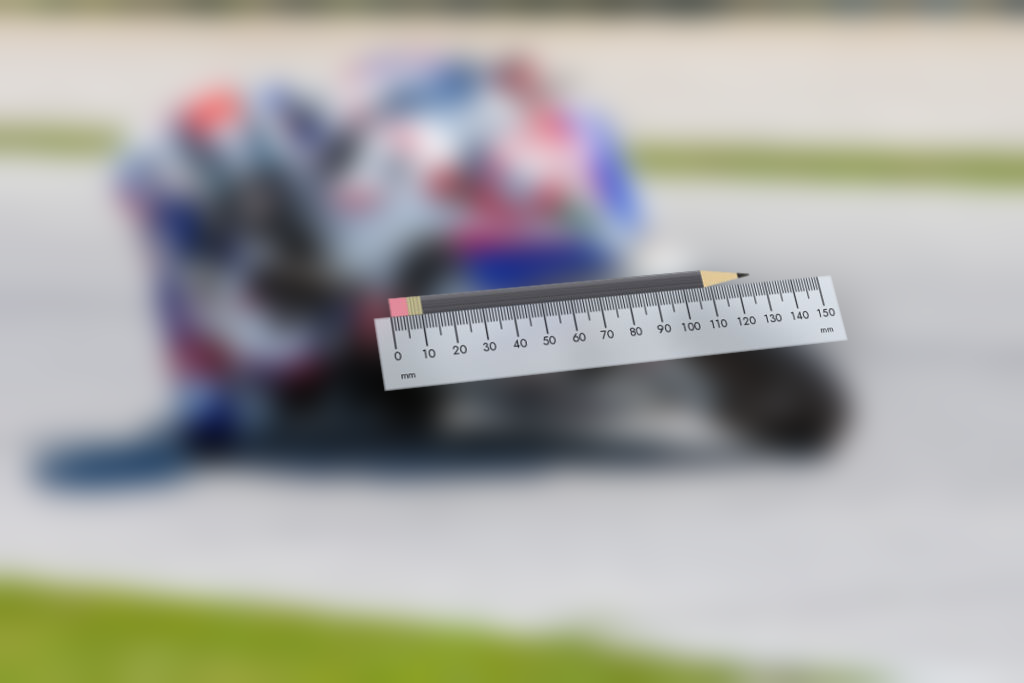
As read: {"value": 125, "unit": "mm"}
